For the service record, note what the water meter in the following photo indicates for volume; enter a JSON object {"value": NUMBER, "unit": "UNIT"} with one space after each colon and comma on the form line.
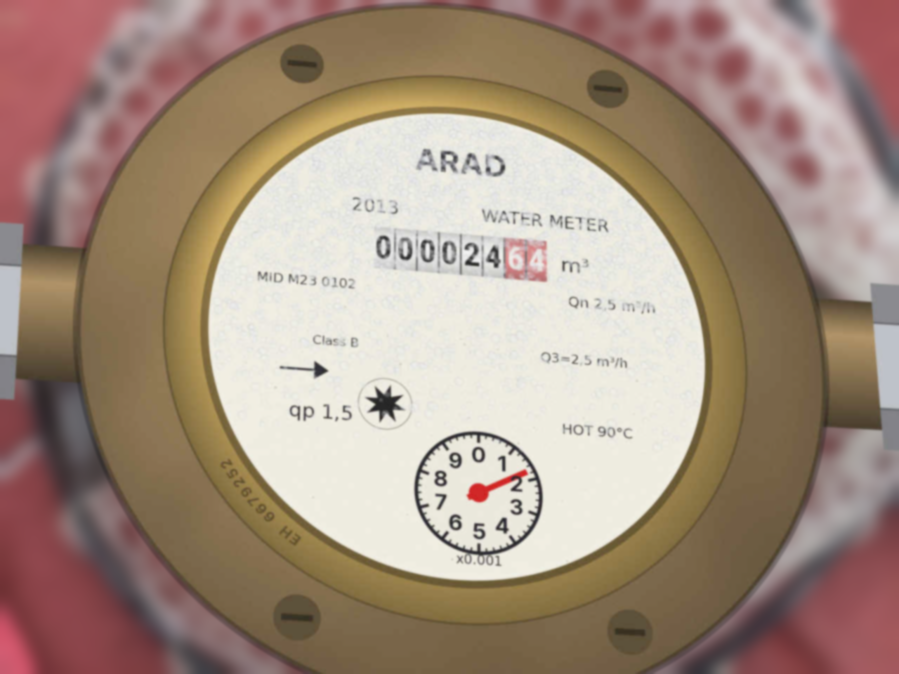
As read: {"value": 24.641, "unit": "m³"}
